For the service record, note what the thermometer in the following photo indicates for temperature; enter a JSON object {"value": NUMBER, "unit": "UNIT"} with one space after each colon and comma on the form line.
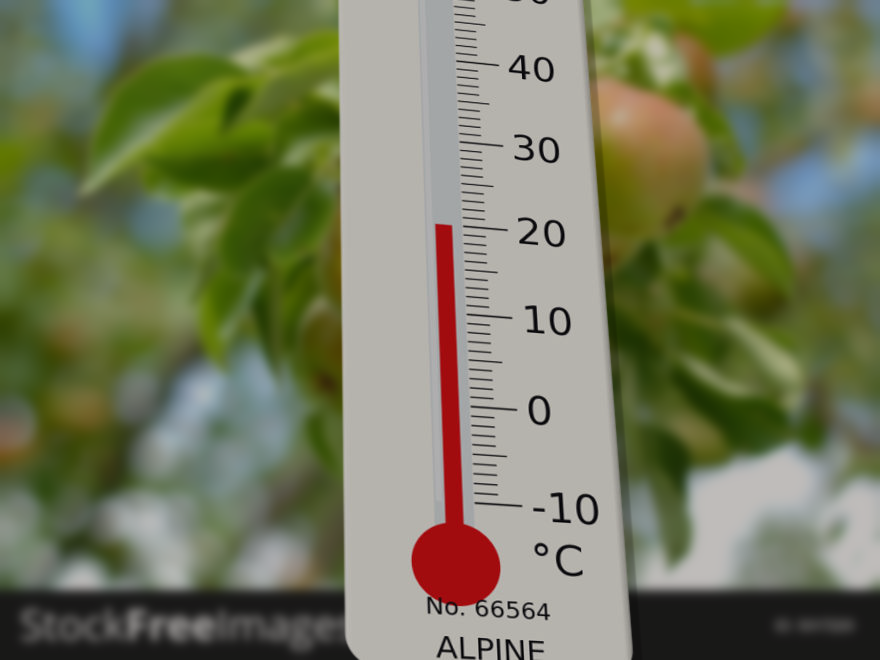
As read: {"value": 20, "unit": "°C"}
